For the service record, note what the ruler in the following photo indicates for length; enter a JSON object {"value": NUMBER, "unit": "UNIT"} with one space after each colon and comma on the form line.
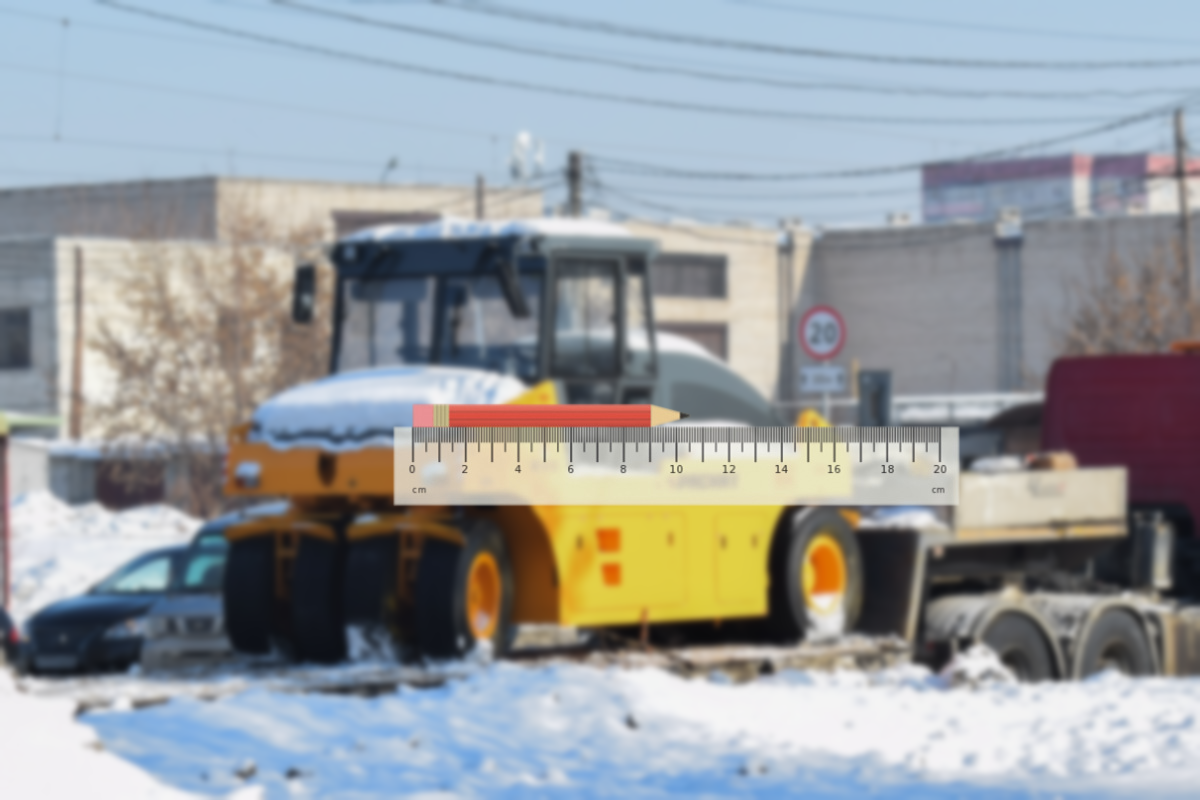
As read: {"value": 10.5, "unit": "cm"}
